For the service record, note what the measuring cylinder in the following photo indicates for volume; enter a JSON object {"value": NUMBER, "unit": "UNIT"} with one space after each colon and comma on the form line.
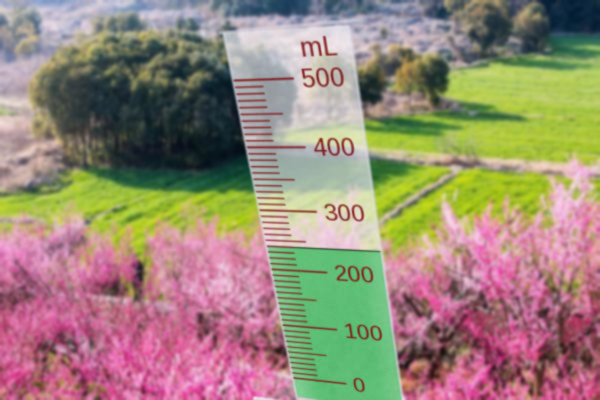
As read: {"value": 240, "unit": "mL"}
